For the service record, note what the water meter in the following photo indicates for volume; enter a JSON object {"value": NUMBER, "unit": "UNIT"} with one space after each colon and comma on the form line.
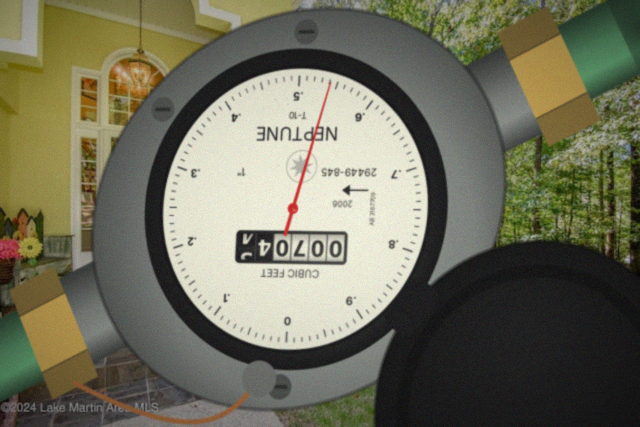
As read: {"value": 7043.54, "unit": "ft³"}
